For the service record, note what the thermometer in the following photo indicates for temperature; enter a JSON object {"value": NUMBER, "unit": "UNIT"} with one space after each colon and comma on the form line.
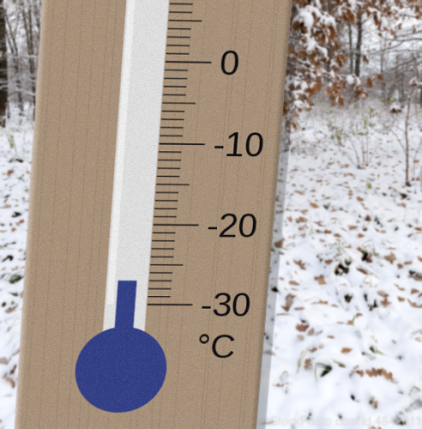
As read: {"value": -27, "unit": "°C"}
